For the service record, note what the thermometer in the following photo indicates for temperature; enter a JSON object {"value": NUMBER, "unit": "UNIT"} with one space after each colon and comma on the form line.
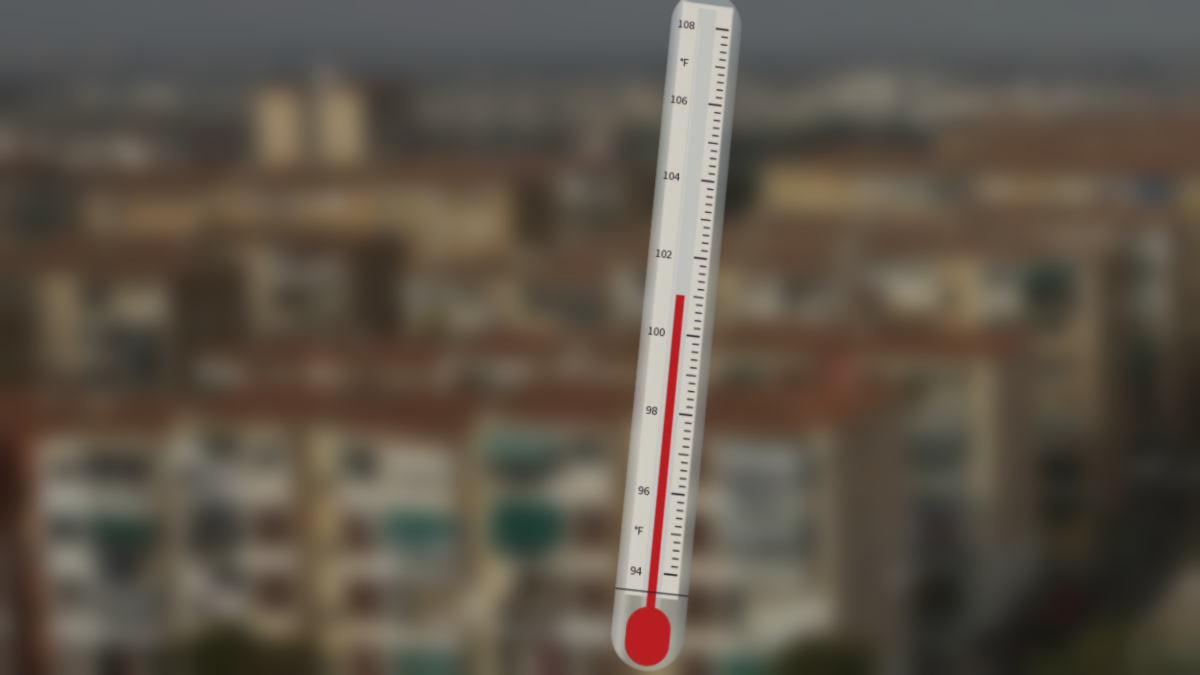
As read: {"value": 101, "unit": "°F"}
